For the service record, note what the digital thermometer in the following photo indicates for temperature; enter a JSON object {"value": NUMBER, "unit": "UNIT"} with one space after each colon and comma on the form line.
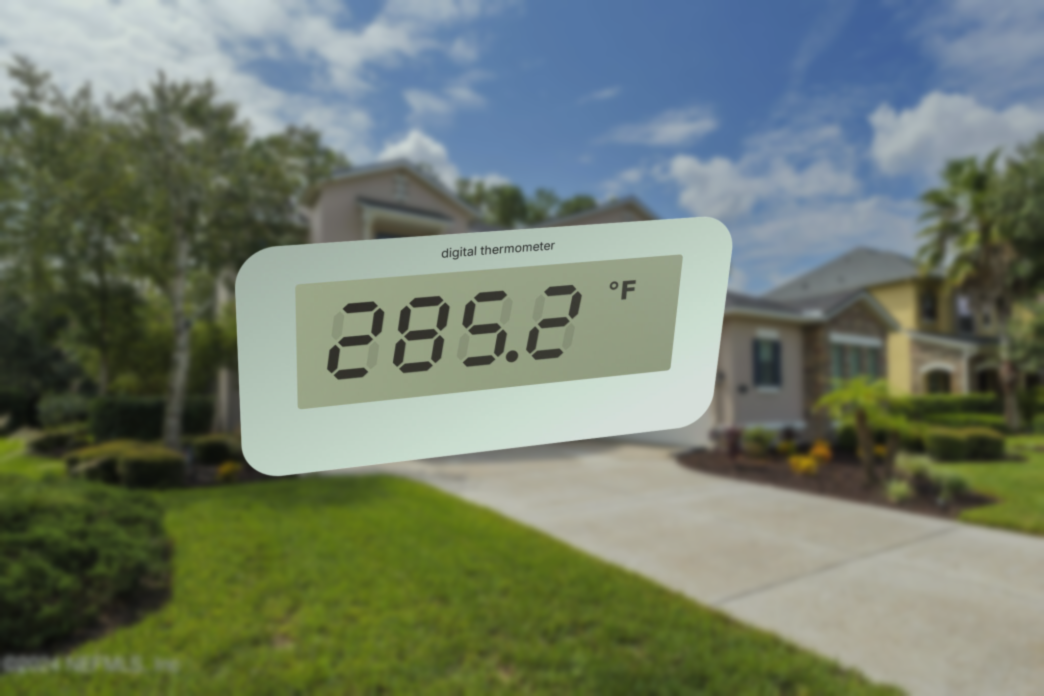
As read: {"value": 285.2, "unit": "°F"}
